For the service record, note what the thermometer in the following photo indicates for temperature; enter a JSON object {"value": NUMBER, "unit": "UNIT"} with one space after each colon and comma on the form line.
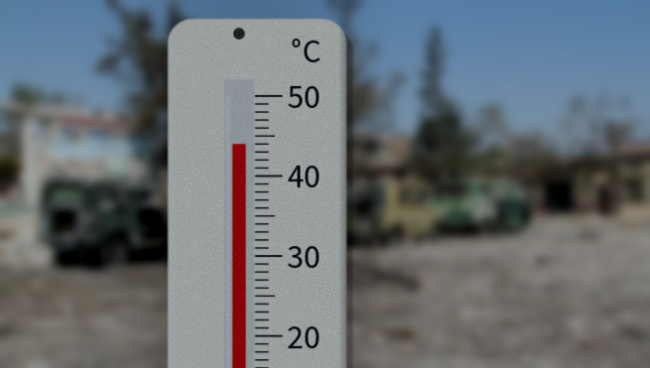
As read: {"value": 44, "unit": "°C"}
